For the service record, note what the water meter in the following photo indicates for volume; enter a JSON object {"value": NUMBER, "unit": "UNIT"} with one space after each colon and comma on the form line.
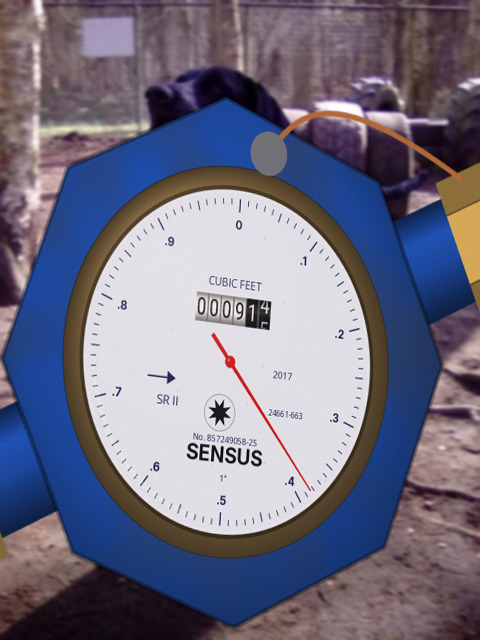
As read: {"value": 914.38, "unit": "ft³"}
